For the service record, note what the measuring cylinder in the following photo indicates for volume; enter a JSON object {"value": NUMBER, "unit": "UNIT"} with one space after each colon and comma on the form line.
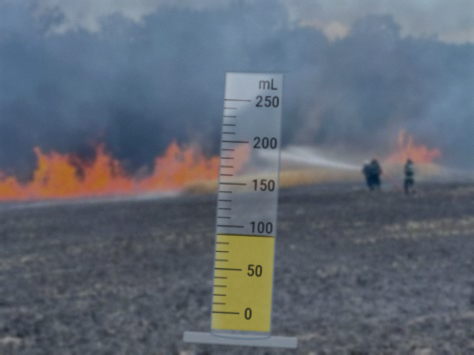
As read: {"value": 90, "unit": "mL"}
